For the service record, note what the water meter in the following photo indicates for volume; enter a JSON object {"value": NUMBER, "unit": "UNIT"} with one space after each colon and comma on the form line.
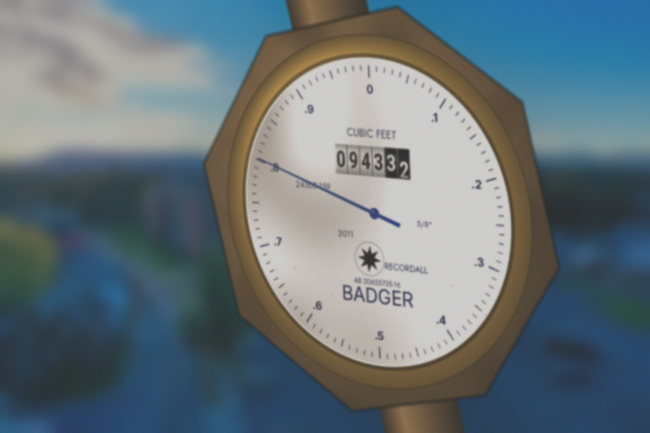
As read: {"value": 94331.80, "unit": "ft³"}
